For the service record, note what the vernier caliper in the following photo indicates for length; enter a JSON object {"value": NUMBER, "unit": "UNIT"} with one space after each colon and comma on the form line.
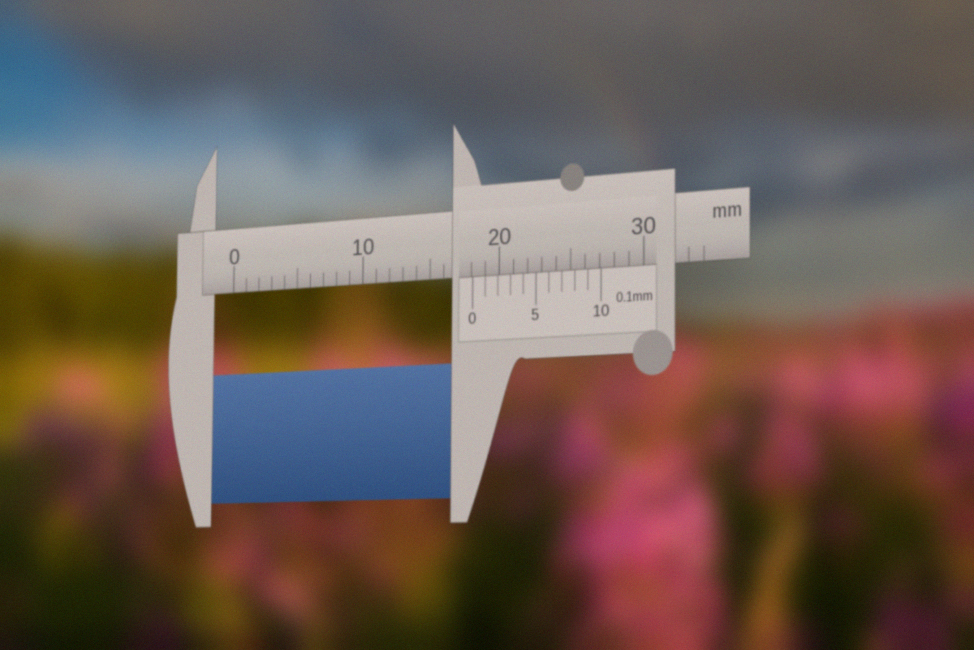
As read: {"value": 18.1, "unit": "mm"}
